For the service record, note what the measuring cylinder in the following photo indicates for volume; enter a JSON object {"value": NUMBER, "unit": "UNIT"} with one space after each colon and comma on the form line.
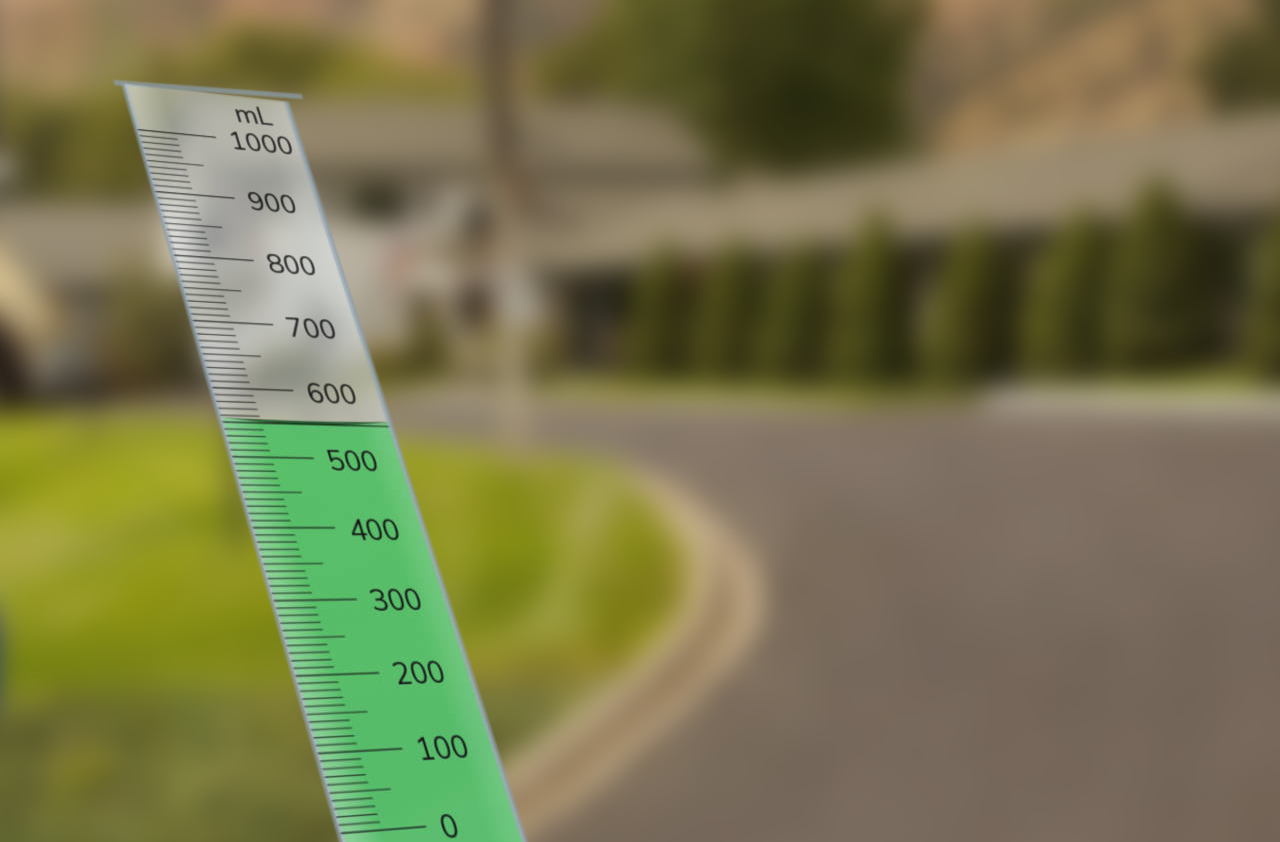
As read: {"value": 550, "unit": "mL"}
